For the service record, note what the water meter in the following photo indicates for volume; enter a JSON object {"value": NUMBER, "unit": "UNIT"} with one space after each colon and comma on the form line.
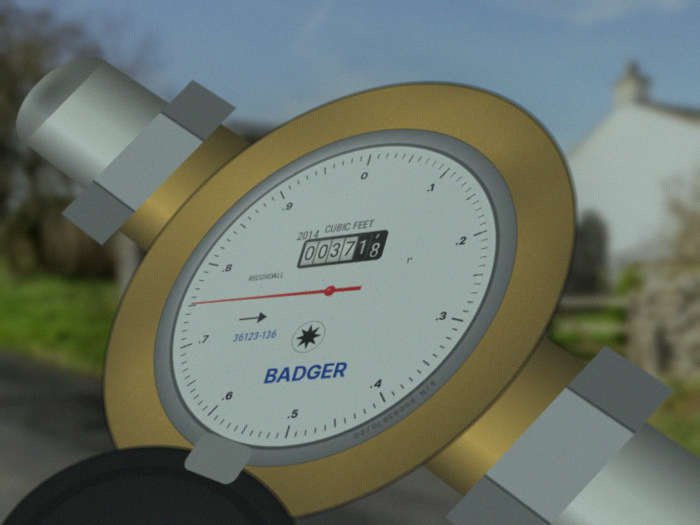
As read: {"value": 3717.75, "unit": "ft³"}
